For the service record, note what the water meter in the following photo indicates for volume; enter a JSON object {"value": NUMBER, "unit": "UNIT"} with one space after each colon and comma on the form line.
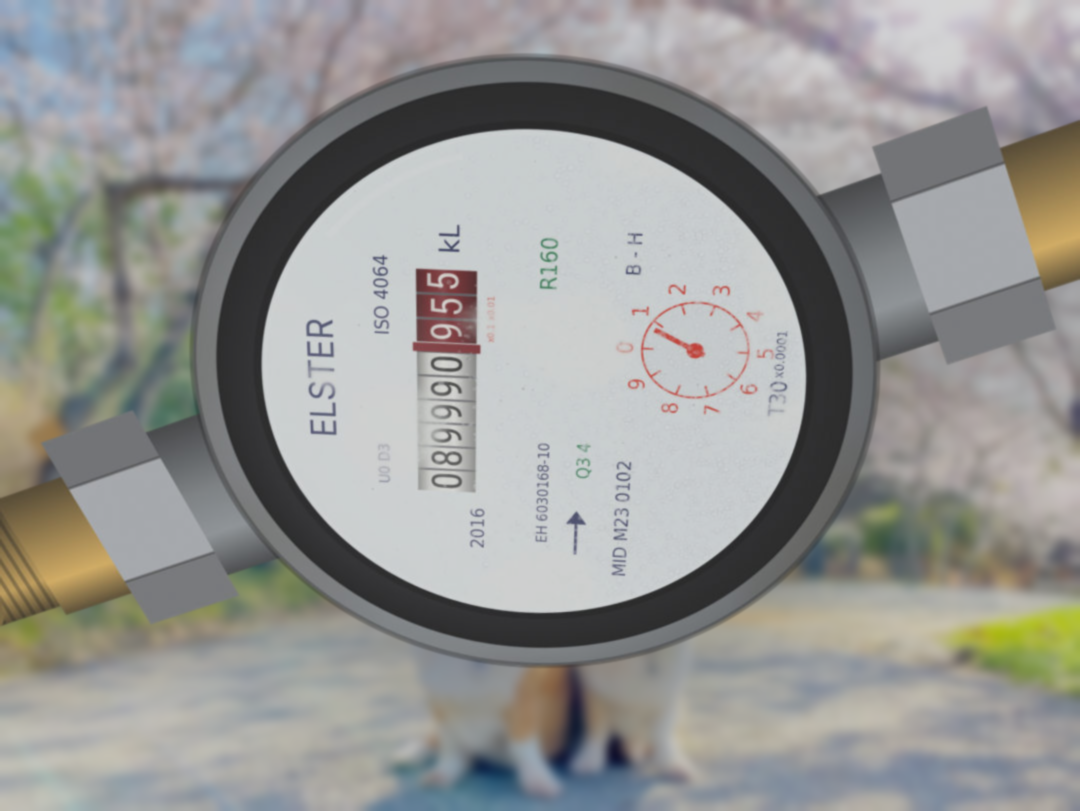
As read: {"value": 89990.9550, "unit": "kL"}
